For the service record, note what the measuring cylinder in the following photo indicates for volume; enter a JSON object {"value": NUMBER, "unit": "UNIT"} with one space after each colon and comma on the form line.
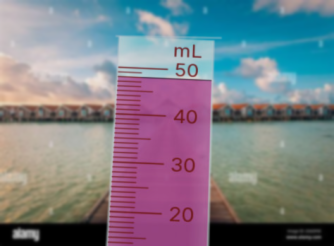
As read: {"value": 48, "unit": "mL"}
